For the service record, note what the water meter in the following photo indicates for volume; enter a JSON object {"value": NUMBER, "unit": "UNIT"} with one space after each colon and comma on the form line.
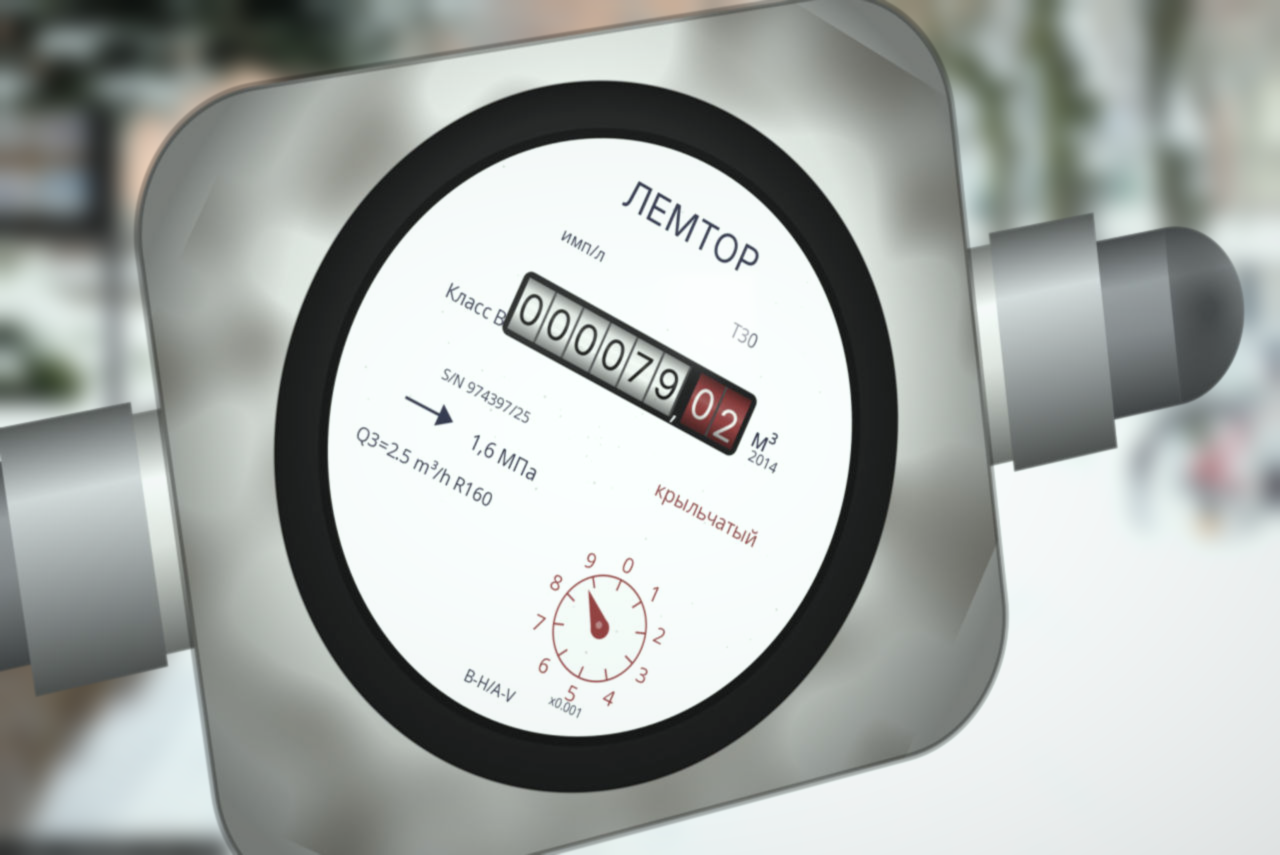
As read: {"value": 79.018, "unit": "m³"}
